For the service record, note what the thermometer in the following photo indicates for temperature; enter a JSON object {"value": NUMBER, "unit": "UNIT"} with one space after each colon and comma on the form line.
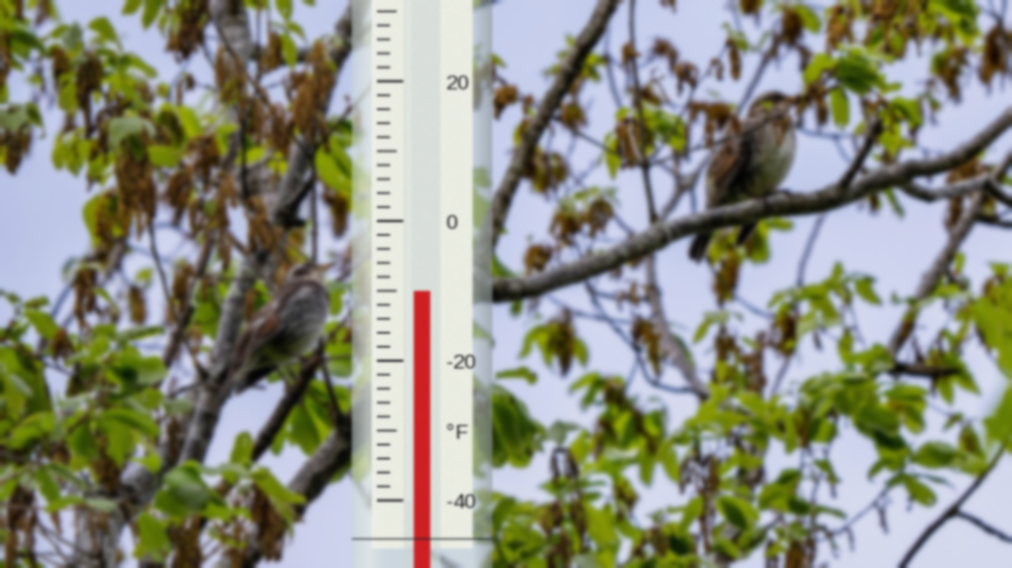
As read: {"value": -10, "unit": "°F"}
